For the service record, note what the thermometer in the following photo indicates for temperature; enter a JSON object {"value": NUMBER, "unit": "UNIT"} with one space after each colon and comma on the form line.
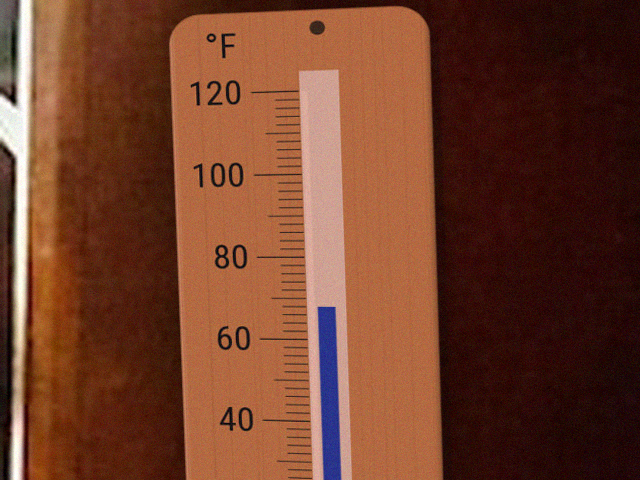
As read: {"value": 68, "unit": "°F"}
